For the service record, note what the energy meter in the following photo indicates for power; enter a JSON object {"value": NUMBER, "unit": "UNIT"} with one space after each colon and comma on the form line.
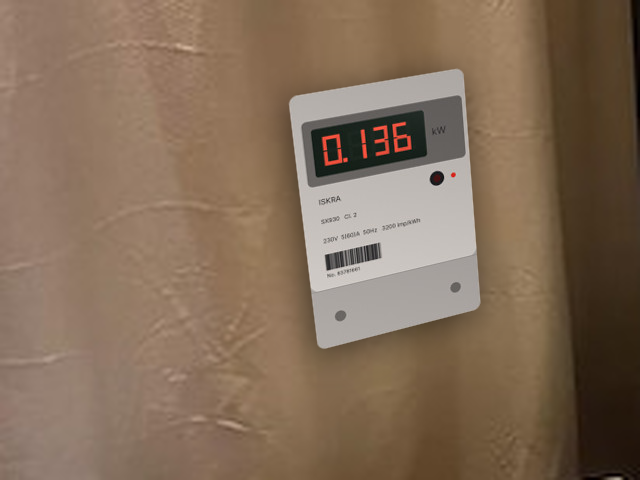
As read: {"value": 0.136, "unit": "kW"}
